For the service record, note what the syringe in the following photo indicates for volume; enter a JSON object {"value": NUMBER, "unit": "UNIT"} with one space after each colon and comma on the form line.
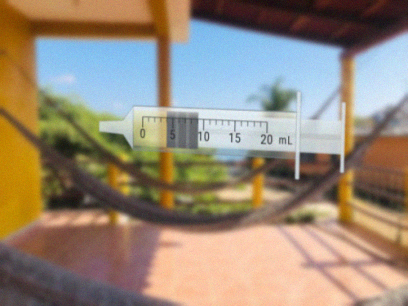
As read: {"value": 4, "unit": "mL"}
